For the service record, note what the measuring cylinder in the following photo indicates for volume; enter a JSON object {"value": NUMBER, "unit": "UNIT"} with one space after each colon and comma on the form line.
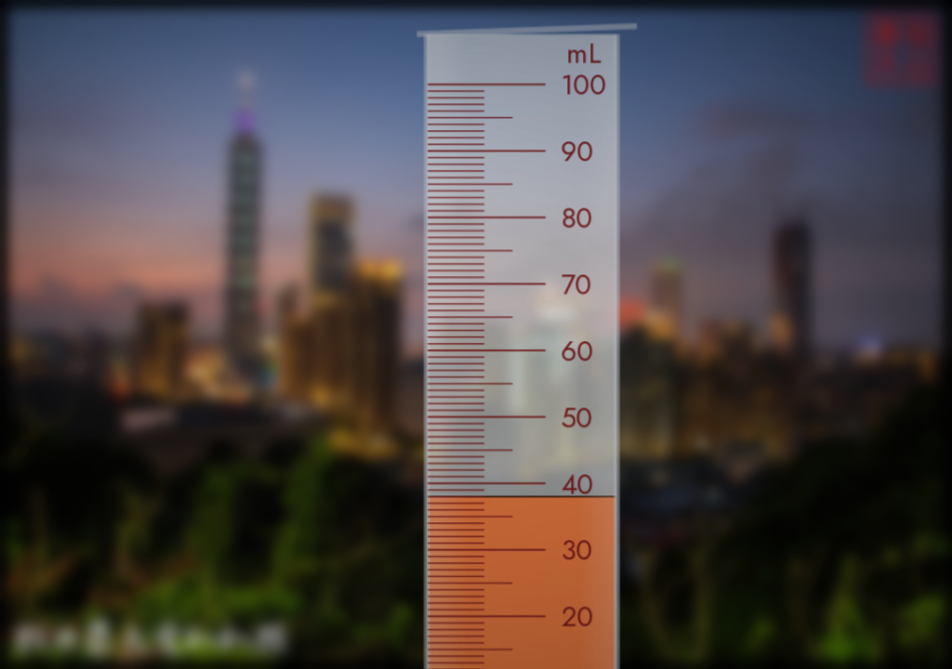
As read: {"value": 38, "unit": "mL"}
